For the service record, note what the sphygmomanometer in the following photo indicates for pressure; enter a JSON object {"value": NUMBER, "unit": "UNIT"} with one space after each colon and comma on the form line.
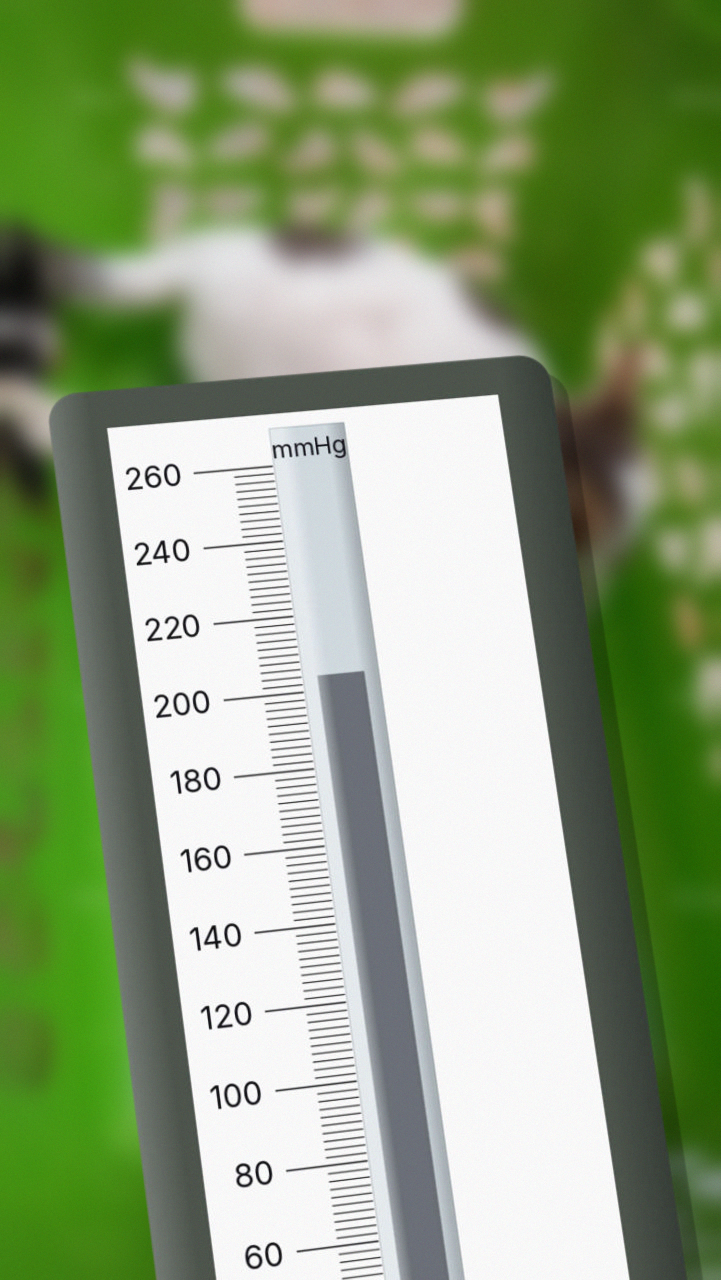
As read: {"value": 204, "unit": "mmHg"}
